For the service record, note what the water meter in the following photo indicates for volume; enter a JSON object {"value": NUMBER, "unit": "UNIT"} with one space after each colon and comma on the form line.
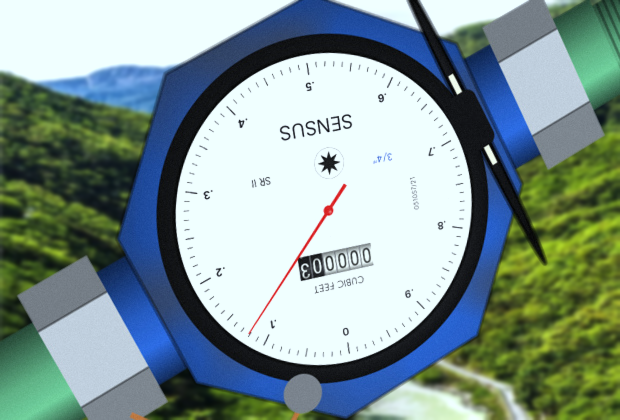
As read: {"value": 3.12, "unit": "ft³"}
